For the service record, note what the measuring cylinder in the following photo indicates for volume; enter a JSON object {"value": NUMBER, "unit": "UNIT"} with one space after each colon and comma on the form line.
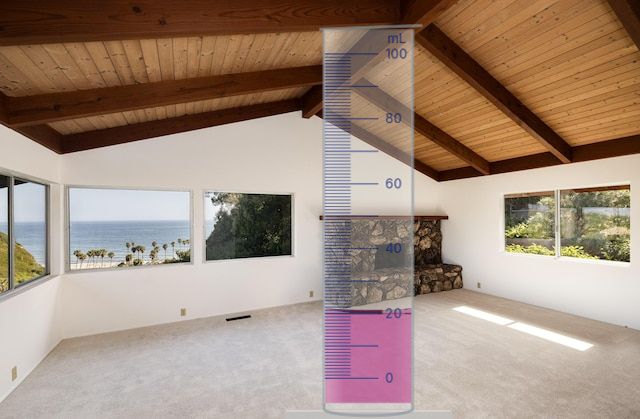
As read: {"value": 20, "unit": "mL"}
